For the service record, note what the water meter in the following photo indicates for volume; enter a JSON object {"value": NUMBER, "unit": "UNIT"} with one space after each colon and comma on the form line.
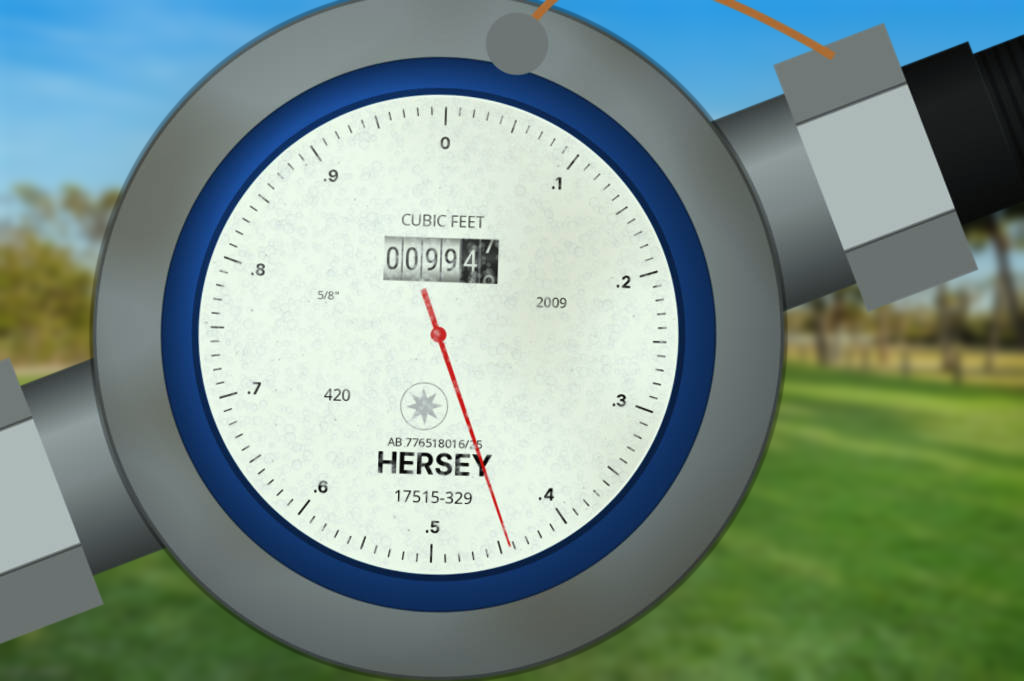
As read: {"value": 9947.44, "unit": "ft³"}
